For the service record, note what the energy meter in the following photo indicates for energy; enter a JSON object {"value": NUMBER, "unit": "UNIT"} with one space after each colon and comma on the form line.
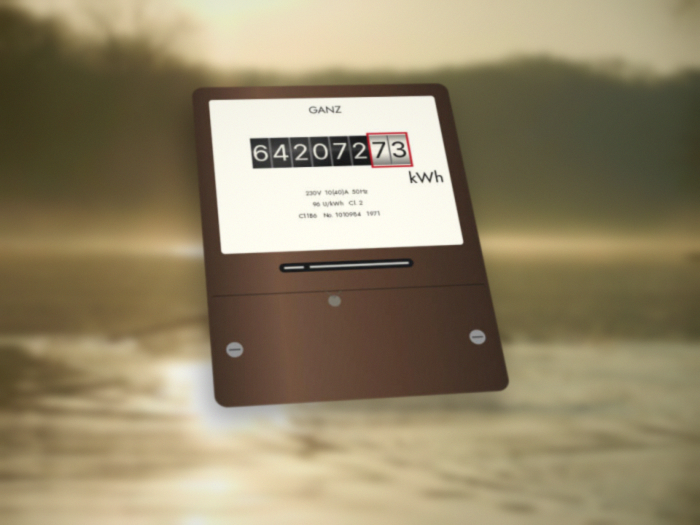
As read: {"value": 642072.73, "unit": "kWh"}
